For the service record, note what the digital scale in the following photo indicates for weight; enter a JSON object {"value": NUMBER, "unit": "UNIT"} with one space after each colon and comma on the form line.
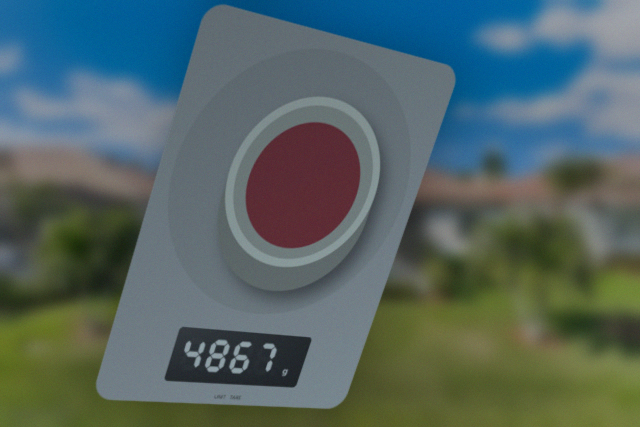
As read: {"value": 4867, "unit": "g"}
